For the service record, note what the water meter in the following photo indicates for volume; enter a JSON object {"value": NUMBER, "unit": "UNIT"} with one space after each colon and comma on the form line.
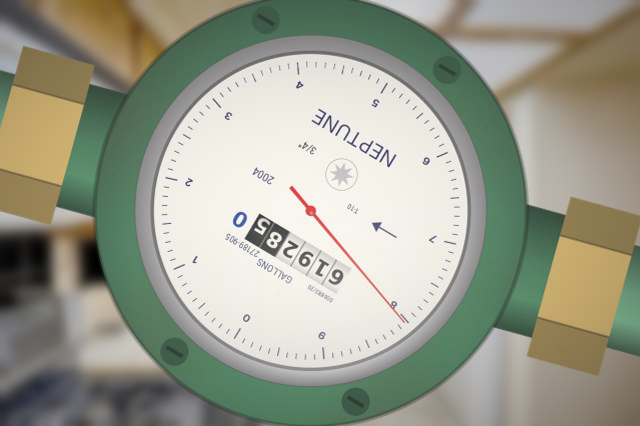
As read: {"value": 6192848.0, "unit": "gal"}
